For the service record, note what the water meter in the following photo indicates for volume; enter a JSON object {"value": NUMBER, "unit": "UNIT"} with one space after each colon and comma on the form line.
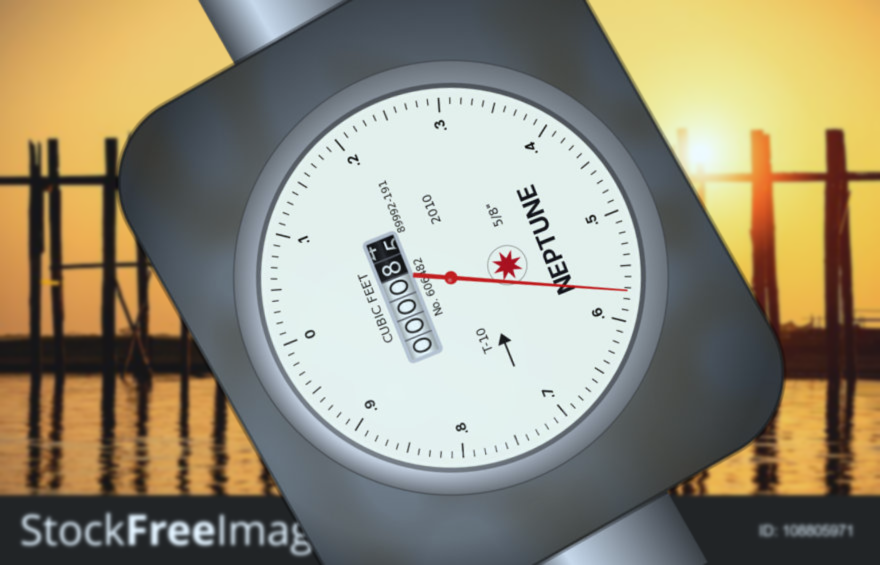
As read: {"value": 84.57, "unit": "ft³"}
